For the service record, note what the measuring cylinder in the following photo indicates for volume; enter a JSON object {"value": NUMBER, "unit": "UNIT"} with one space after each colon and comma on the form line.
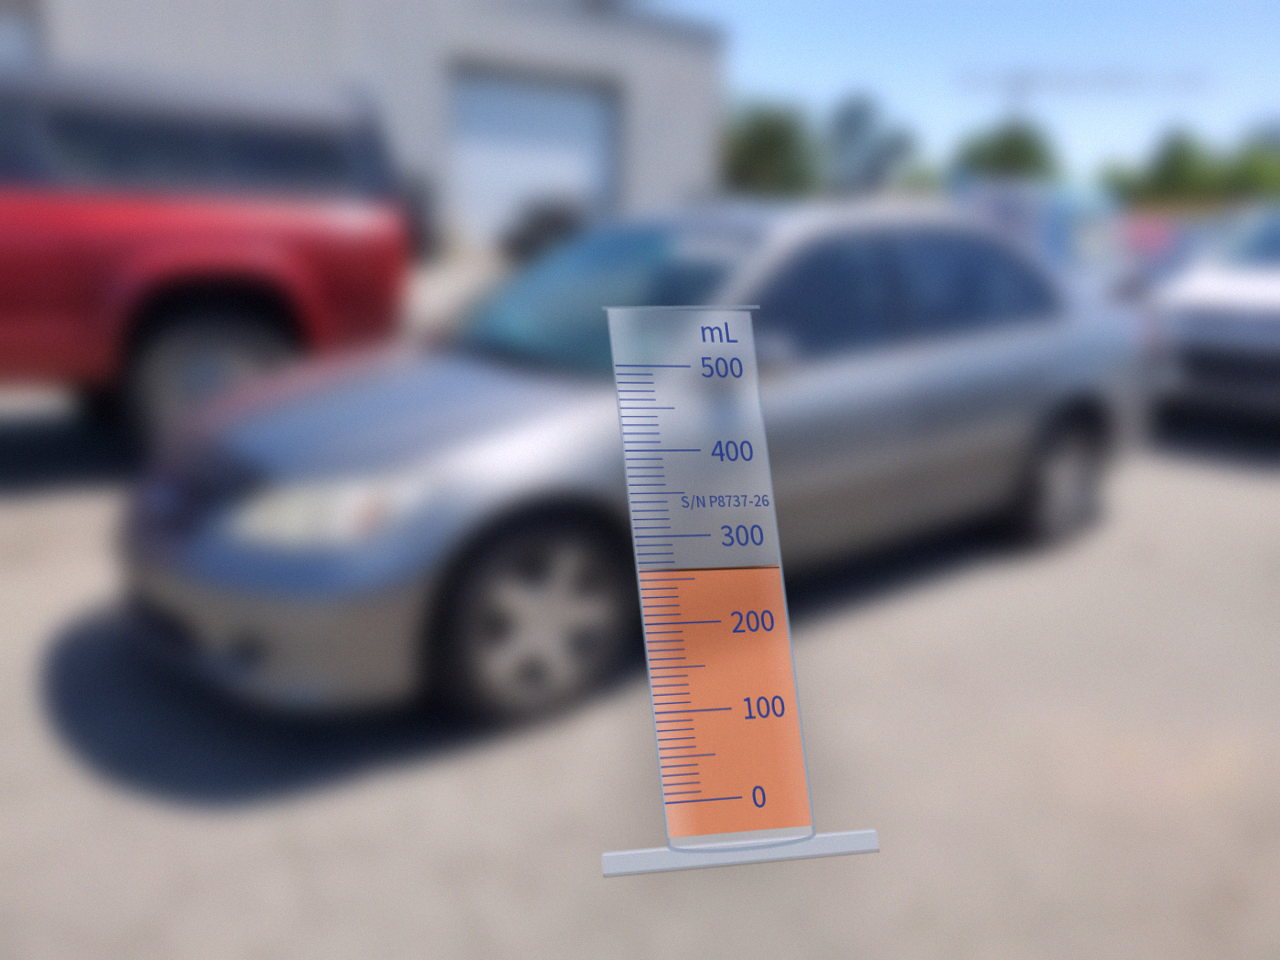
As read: {"value": 260, "unit": "mL"}
